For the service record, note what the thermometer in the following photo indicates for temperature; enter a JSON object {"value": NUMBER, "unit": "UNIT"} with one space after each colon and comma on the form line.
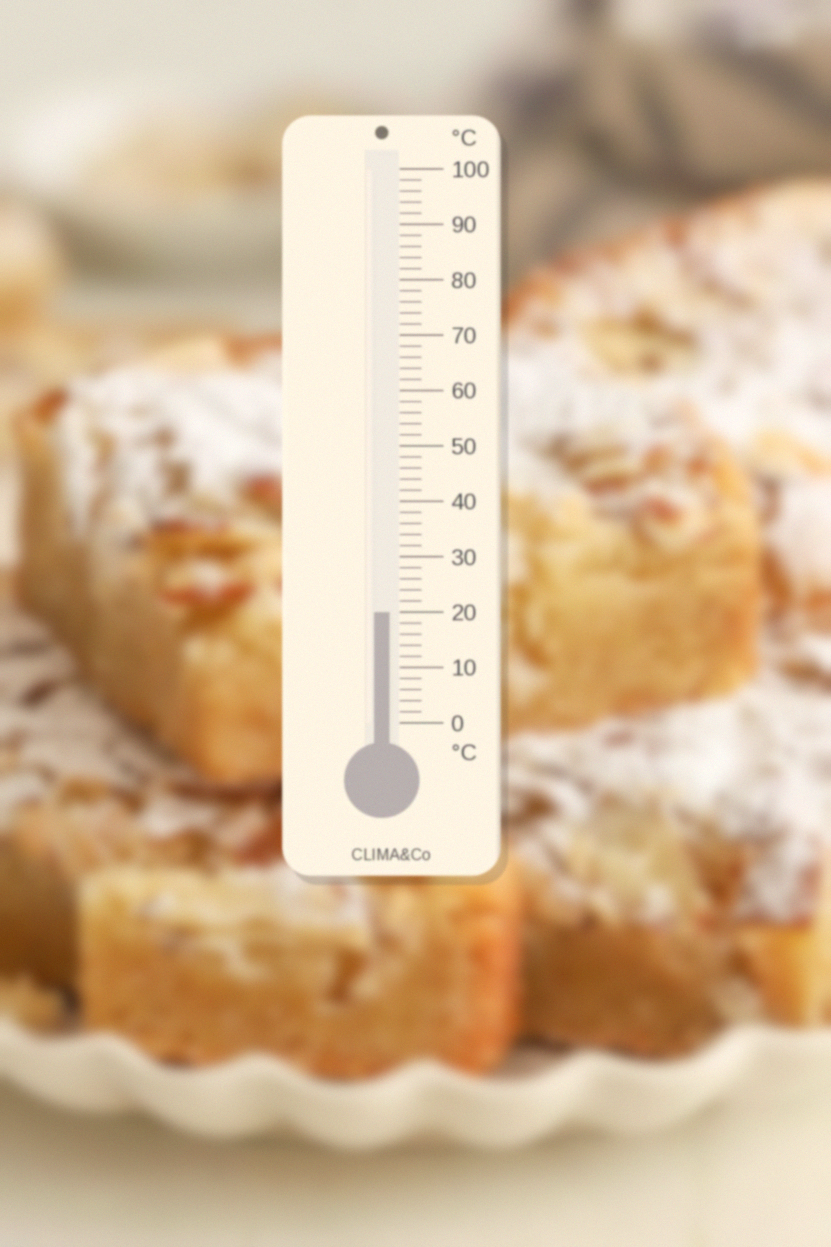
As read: {"value": 20, "unit": "°C"}
